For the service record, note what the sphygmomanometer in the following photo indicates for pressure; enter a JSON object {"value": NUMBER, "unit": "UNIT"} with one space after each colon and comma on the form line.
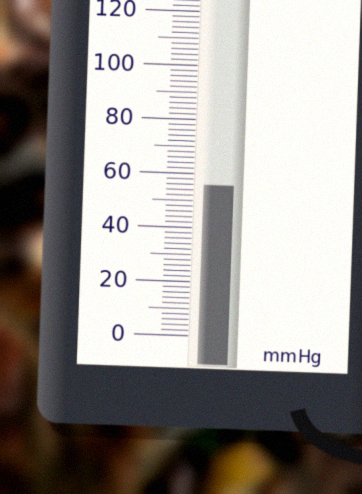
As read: {"value": 56, "unit": "mmHg"}
